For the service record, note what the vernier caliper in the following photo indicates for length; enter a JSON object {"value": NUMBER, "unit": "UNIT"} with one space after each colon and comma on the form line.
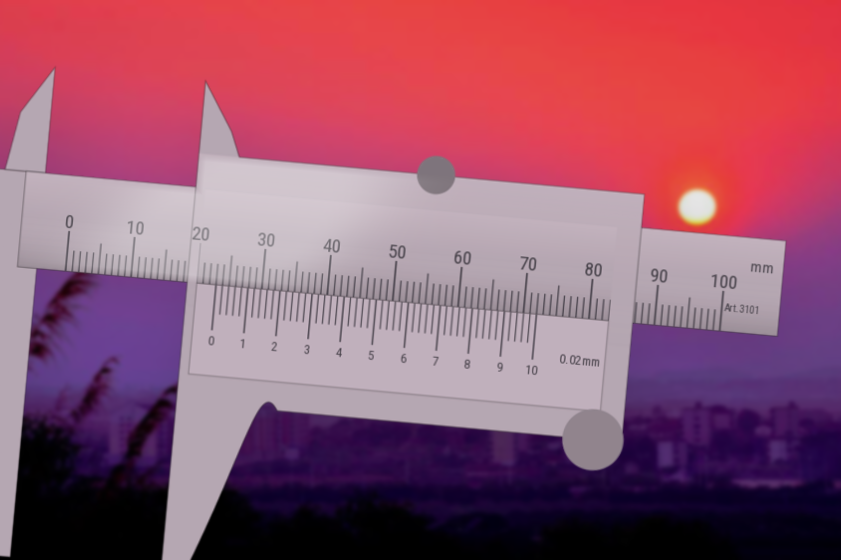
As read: {"value": 23.0, "unit": "mm"}
